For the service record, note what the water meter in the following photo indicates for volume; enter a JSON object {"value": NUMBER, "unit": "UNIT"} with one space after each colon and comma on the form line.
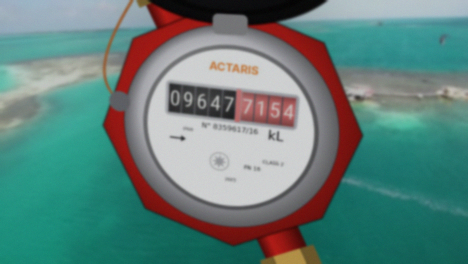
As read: {"value": 9647.7154, "unit": "kL"}
